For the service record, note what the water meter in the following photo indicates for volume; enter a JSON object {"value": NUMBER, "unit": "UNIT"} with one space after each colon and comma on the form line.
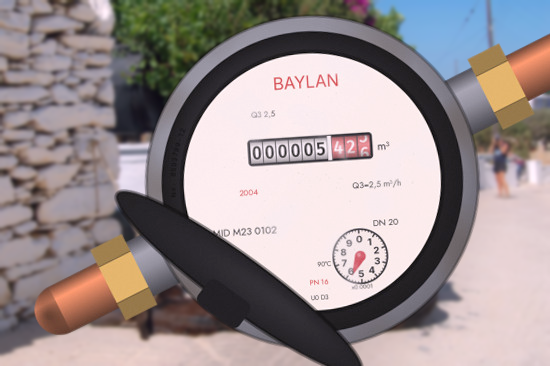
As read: {"value": 5.4255, "unit": "m³"}
